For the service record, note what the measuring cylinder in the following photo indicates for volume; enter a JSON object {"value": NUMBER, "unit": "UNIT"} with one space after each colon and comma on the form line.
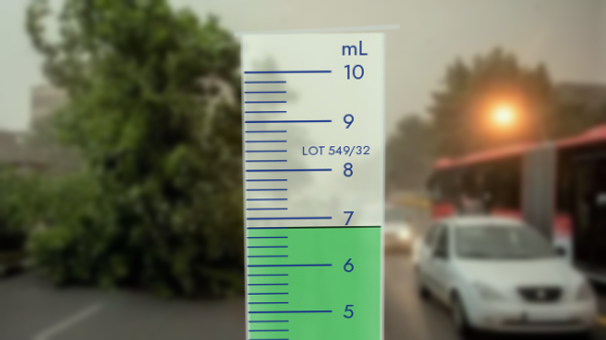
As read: {"value": 6.8, "unit": "mL"}
